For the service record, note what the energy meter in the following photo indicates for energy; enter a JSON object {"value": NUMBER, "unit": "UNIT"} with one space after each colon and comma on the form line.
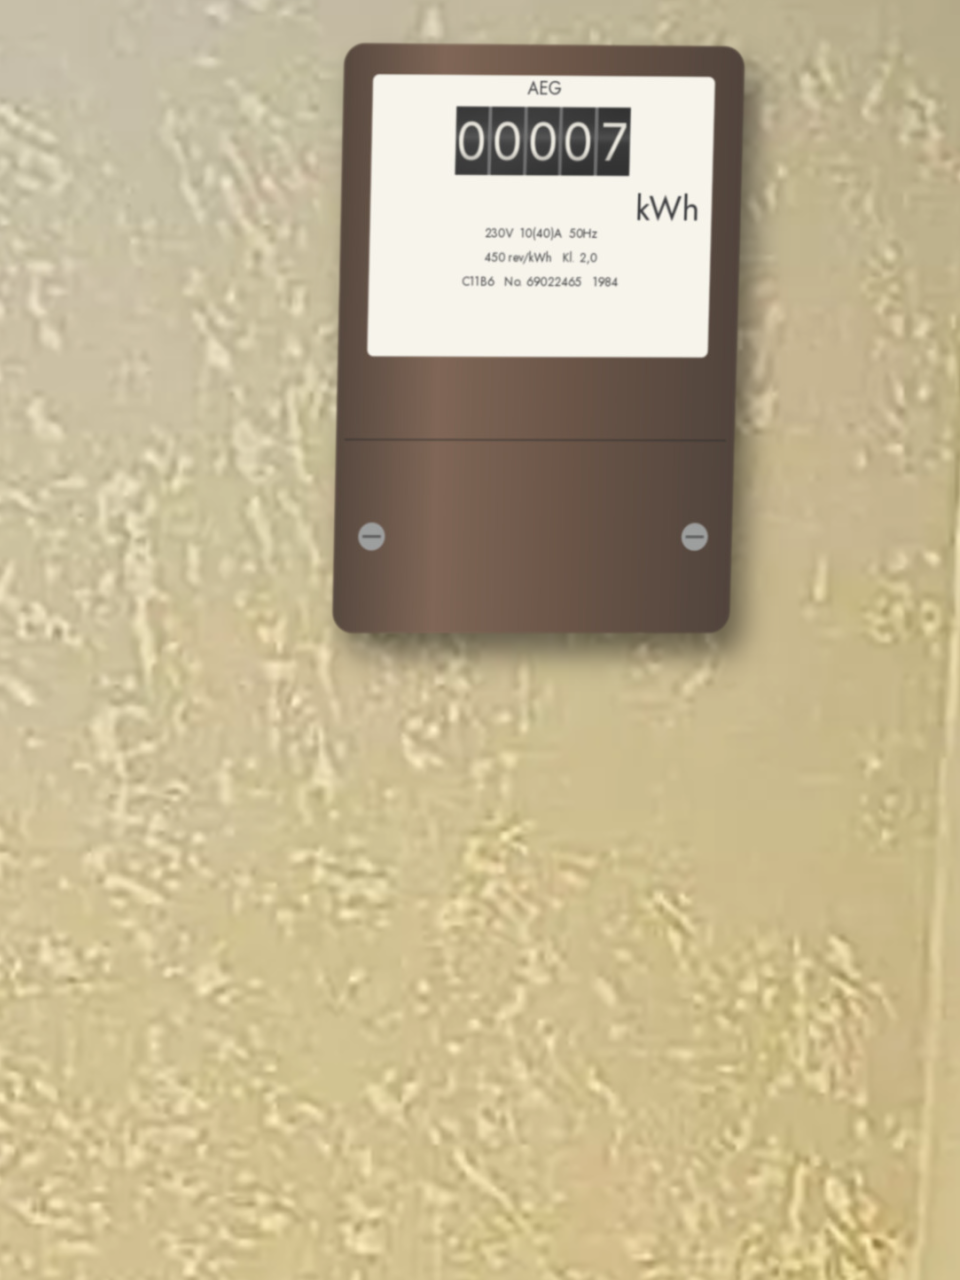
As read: {"value": 7, "unit": "kWh"}
